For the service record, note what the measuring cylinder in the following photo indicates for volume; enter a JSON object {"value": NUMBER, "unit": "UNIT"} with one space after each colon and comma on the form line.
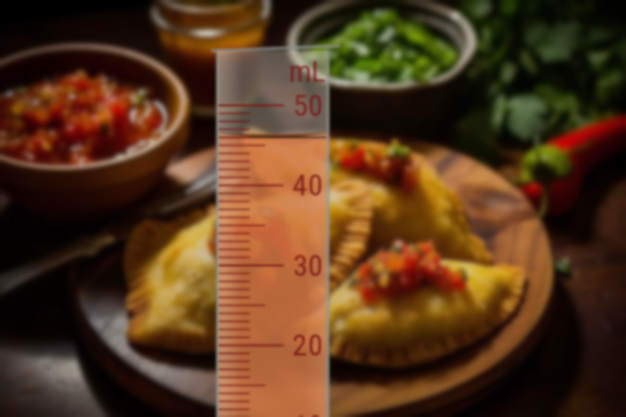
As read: {"value": 46, "unit": "mL"}
